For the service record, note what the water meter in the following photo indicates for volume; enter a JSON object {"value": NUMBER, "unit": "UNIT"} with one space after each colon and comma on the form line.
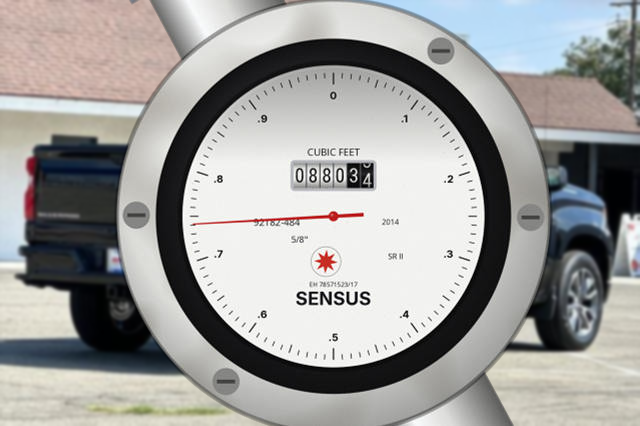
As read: {"value": 88033.74, "unit": "ft³"}
